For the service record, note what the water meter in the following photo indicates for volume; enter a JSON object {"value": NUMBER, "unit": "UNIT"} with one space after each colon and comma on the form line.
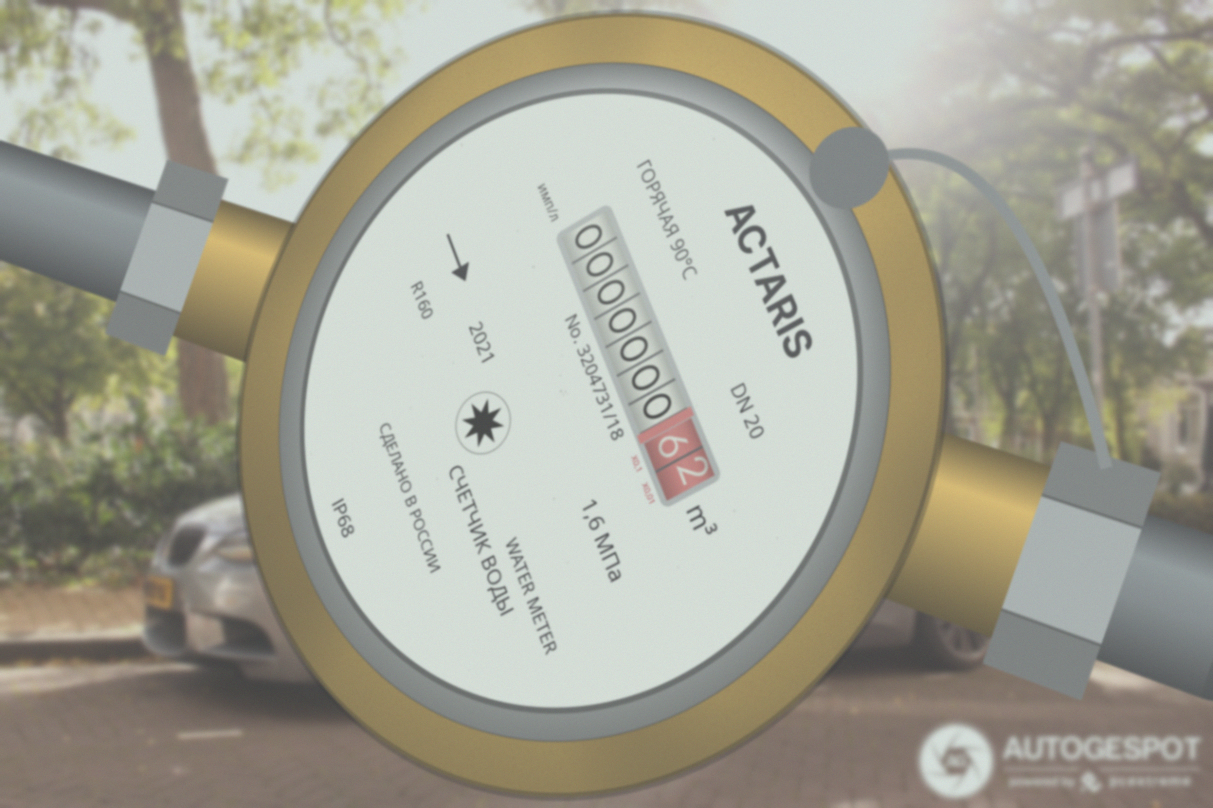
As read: {"value": 0.62, "unit": "m³"}
